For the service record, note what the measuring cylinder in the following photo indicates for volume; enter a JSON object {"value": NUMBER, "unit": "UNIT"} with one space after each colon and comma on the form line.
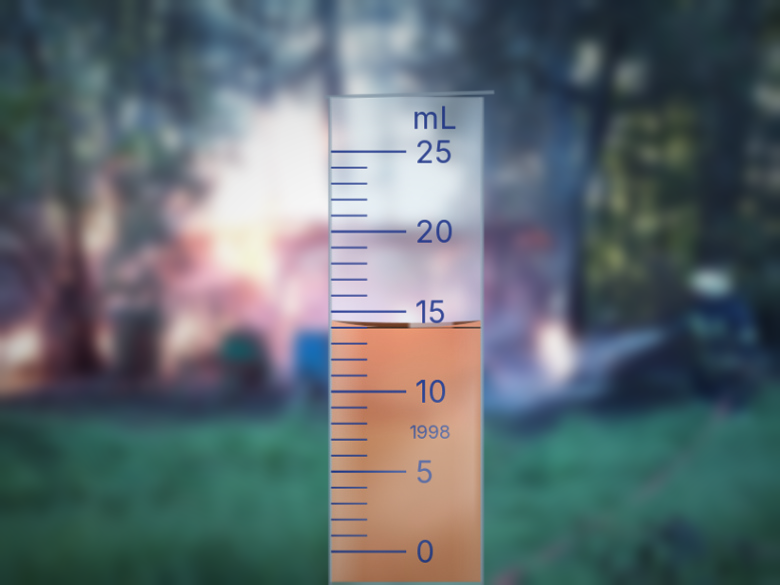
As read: {"value": 14, "unit": "mL"}
